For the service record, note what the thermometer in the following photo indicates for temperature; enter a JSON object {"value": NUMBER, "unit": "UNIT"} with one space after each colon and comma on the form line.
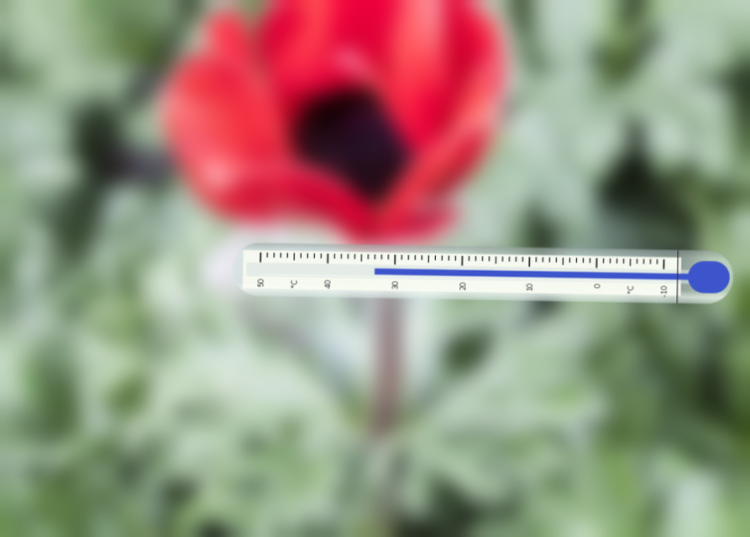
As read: {"value": 33, "unit": "°C"}
